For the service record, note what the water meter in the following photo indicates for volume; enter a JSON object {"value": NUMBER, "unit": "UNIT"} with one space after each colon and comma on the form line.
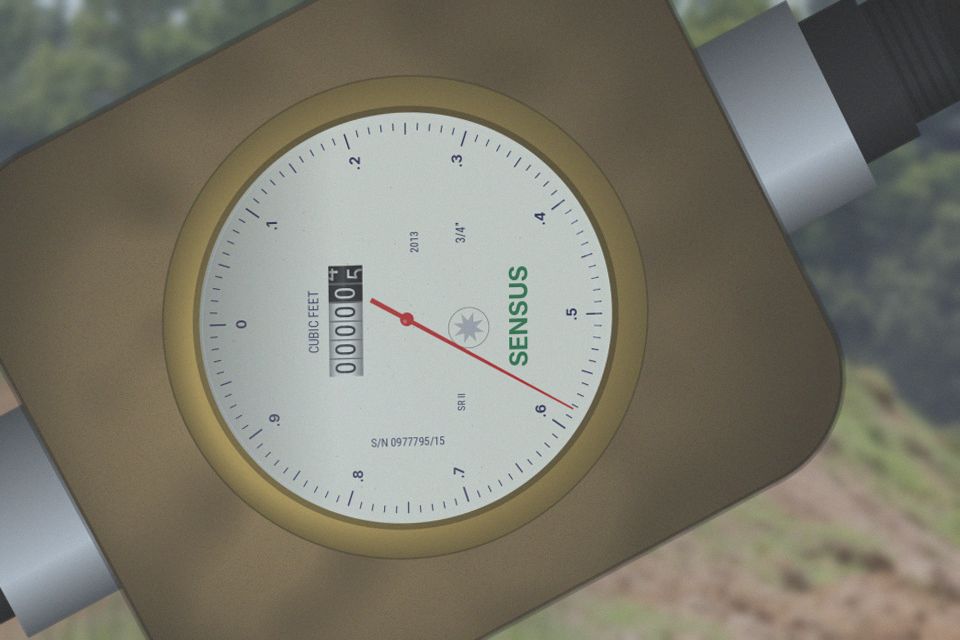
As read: {"value": 4.58, "unit": "ft³"}
